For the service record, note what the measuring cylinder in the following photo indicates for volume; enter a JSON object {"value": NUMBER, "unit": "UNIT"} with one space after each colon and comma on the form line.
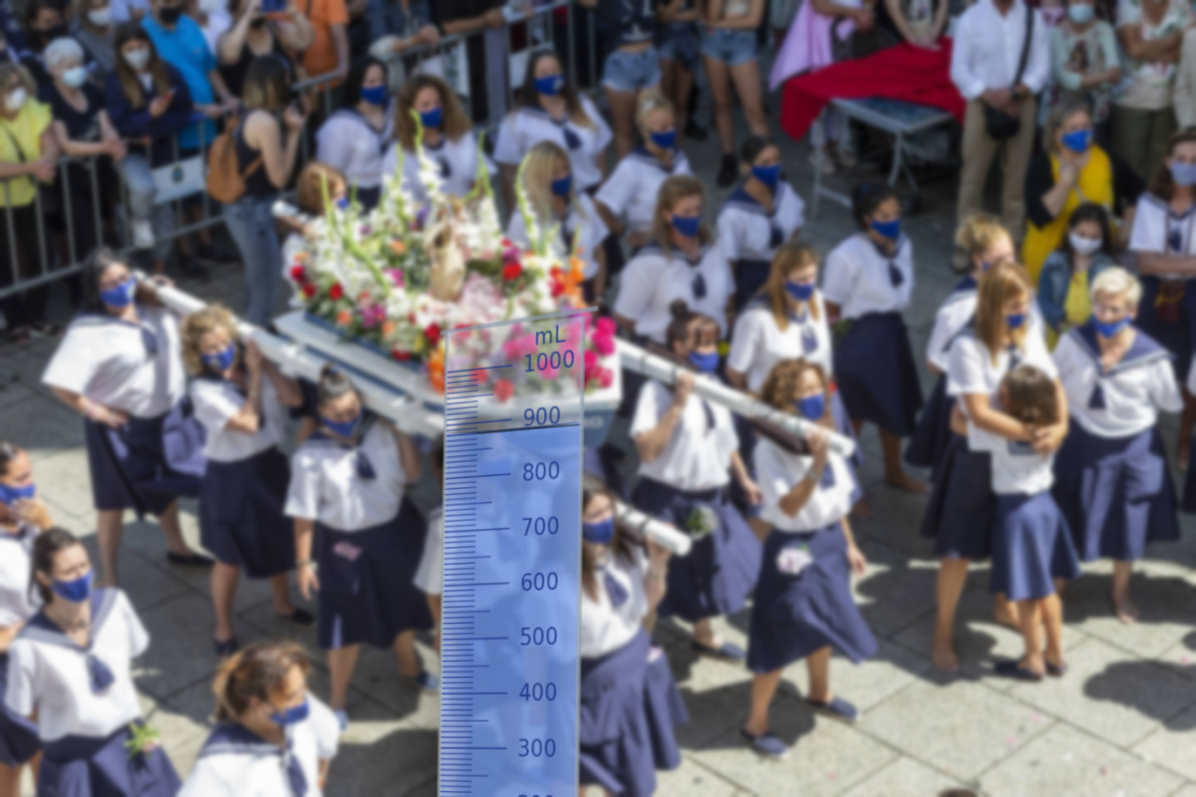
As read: {"value": 880, "unit": "mL"}
